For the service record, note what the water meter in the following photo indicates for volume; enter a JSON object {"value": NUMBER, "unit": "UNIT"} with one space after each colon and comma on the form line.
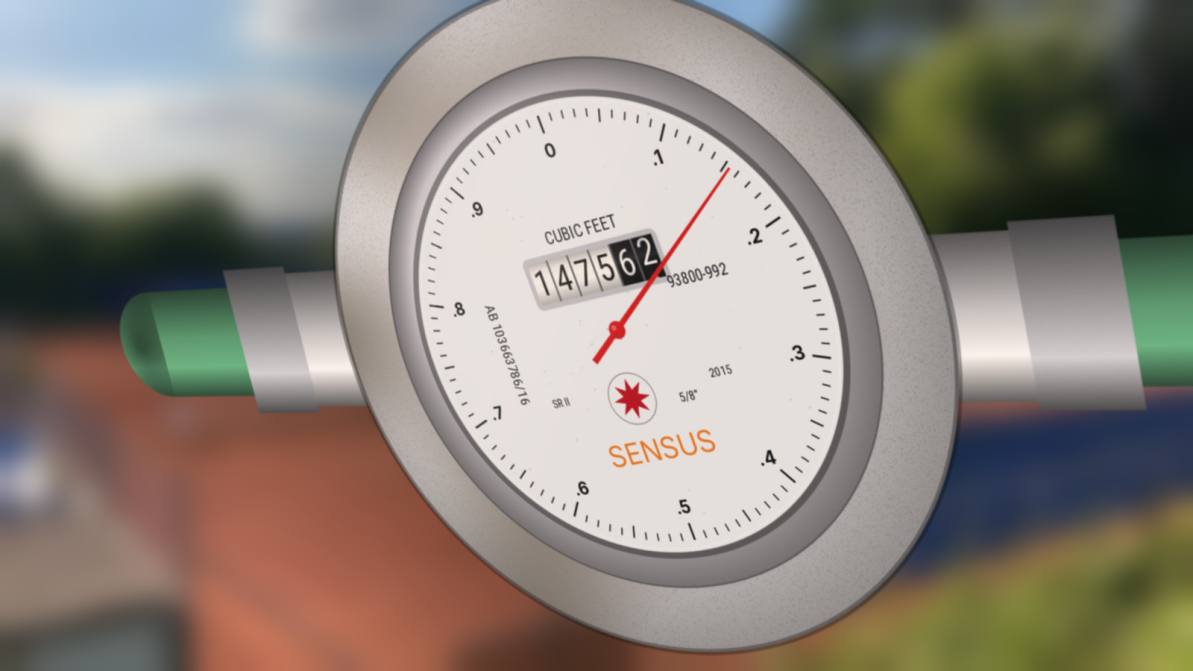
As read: {"value": 147562.15, "unit": "ft³"}
